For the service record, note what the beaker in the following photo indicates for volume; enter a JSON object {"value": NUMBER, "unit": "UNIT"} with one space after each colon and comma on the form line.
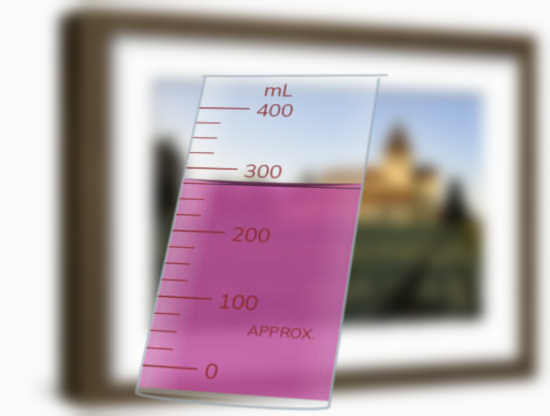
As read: {"value": 275, "unit": "mL"}
